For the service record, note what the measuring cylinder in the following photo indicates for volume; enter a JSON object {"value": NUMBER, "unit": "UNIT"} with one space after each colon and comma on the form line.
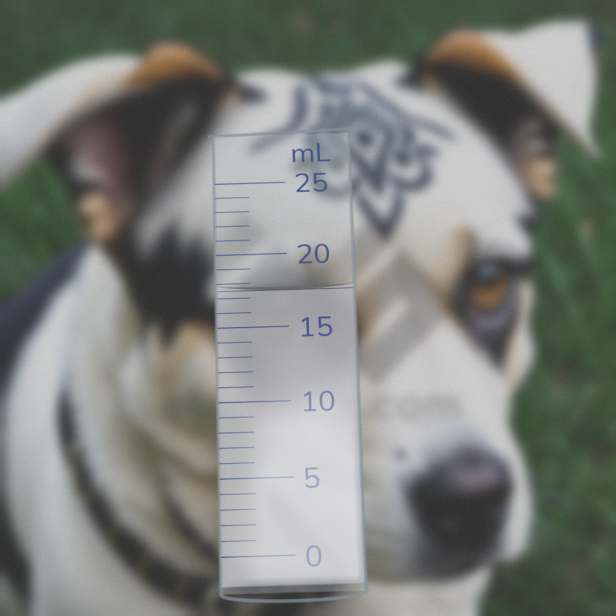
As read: {"value": 17.5, "unit": "mL"}
